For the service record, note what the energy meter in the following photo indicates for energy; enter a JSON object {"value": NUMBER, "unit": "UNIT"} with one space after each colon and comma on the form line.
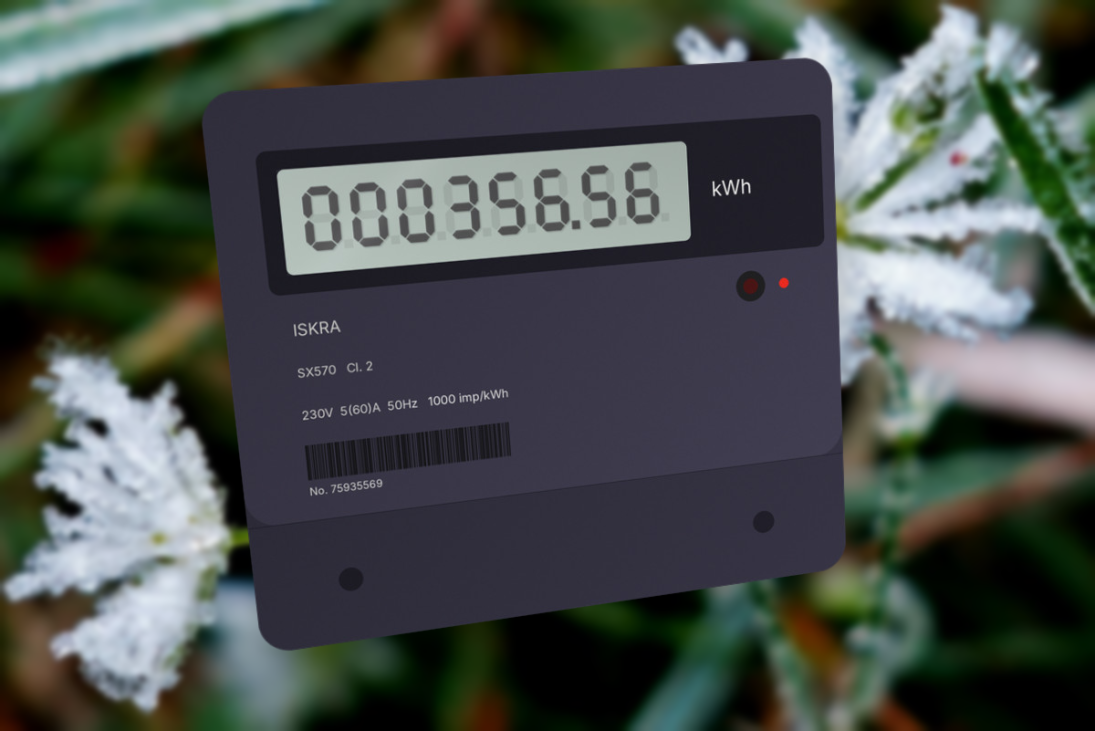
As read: {"value": 356.56, "unit": "kWh"}
